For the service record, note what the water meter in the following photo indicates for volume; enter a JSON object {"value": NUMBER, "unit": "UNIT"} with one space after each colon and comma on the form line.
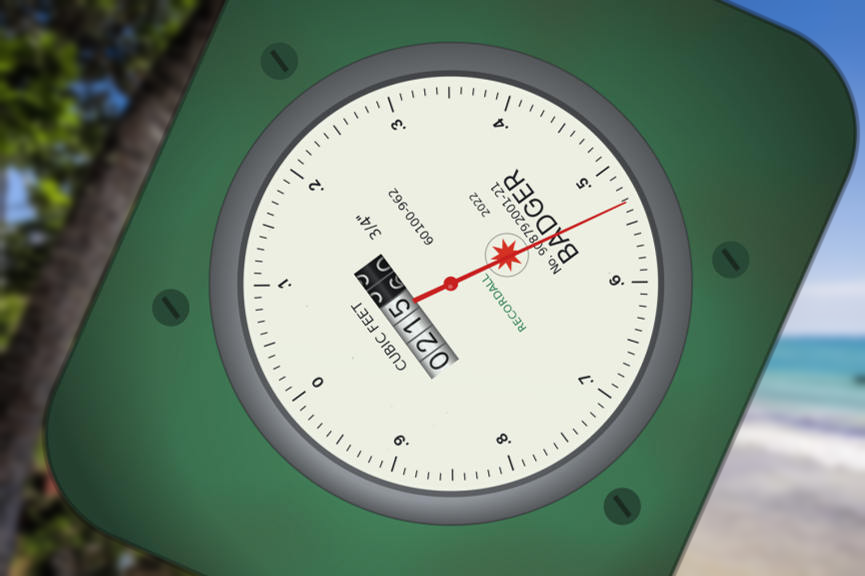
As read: {"value": 21559.53, "unit": "ft³"}
